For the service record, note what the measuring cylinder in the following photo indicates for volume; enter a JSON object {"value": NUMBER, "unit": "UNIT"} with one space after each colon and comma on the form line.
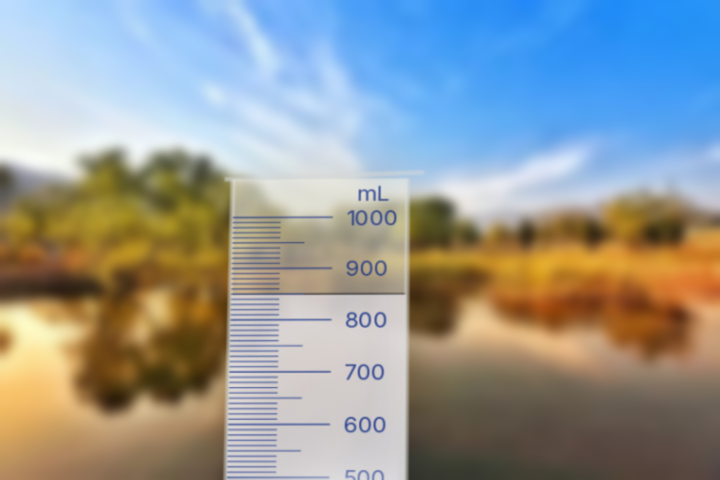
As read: {"value": 850, "unit": "mL"}
